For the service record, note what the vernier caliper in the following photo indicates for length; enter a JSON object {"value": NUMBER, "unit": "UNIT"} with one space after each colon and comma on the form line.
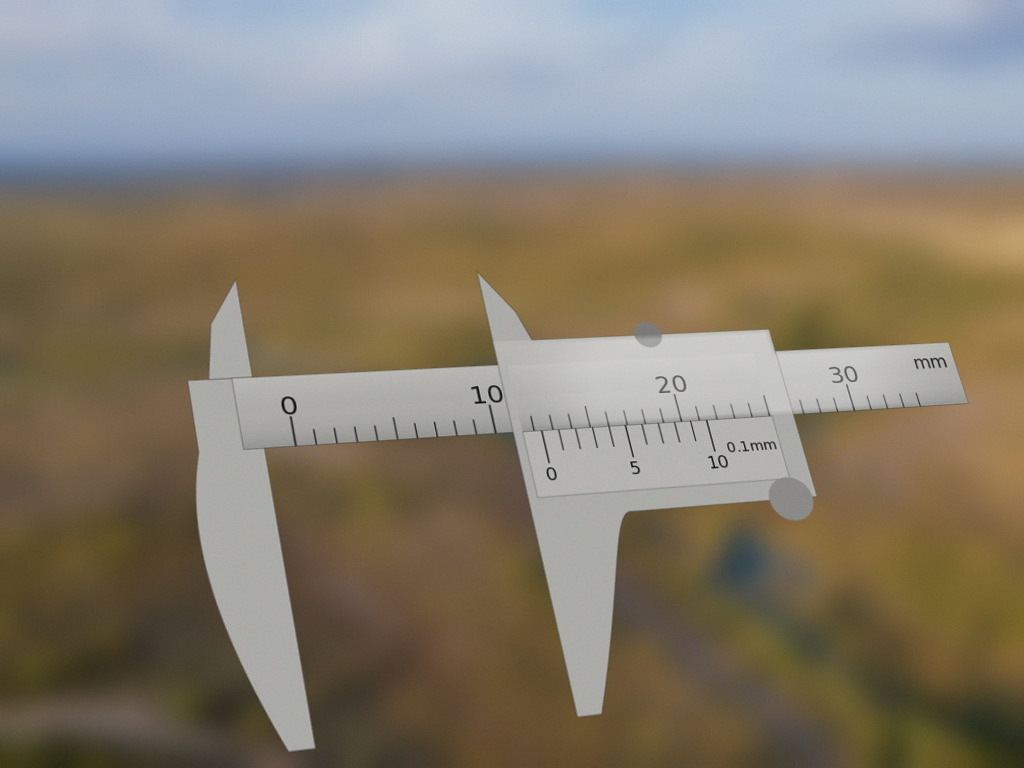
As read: {"value": 12.4, "unit": "mm"}
